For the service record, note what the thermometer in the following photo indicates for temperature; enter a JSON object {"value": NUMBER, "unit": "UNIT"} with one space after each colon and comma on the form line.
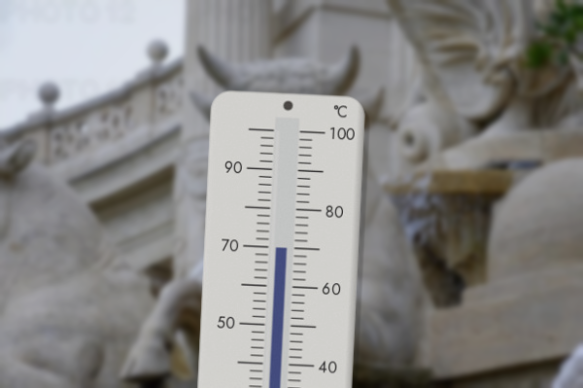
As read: {"value": 70, "unit": "°C"}
